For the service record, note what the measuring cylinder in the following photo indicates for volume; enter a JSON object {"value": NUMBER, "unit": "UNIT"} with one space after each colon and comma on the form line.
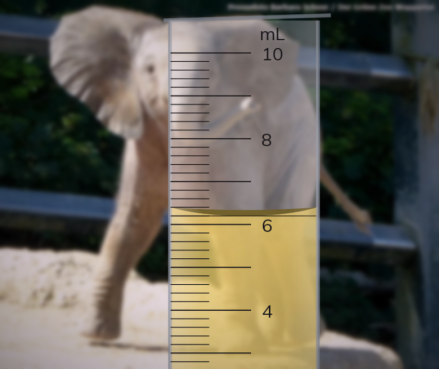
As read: {"value": 6.2, "unit": "mL"}
